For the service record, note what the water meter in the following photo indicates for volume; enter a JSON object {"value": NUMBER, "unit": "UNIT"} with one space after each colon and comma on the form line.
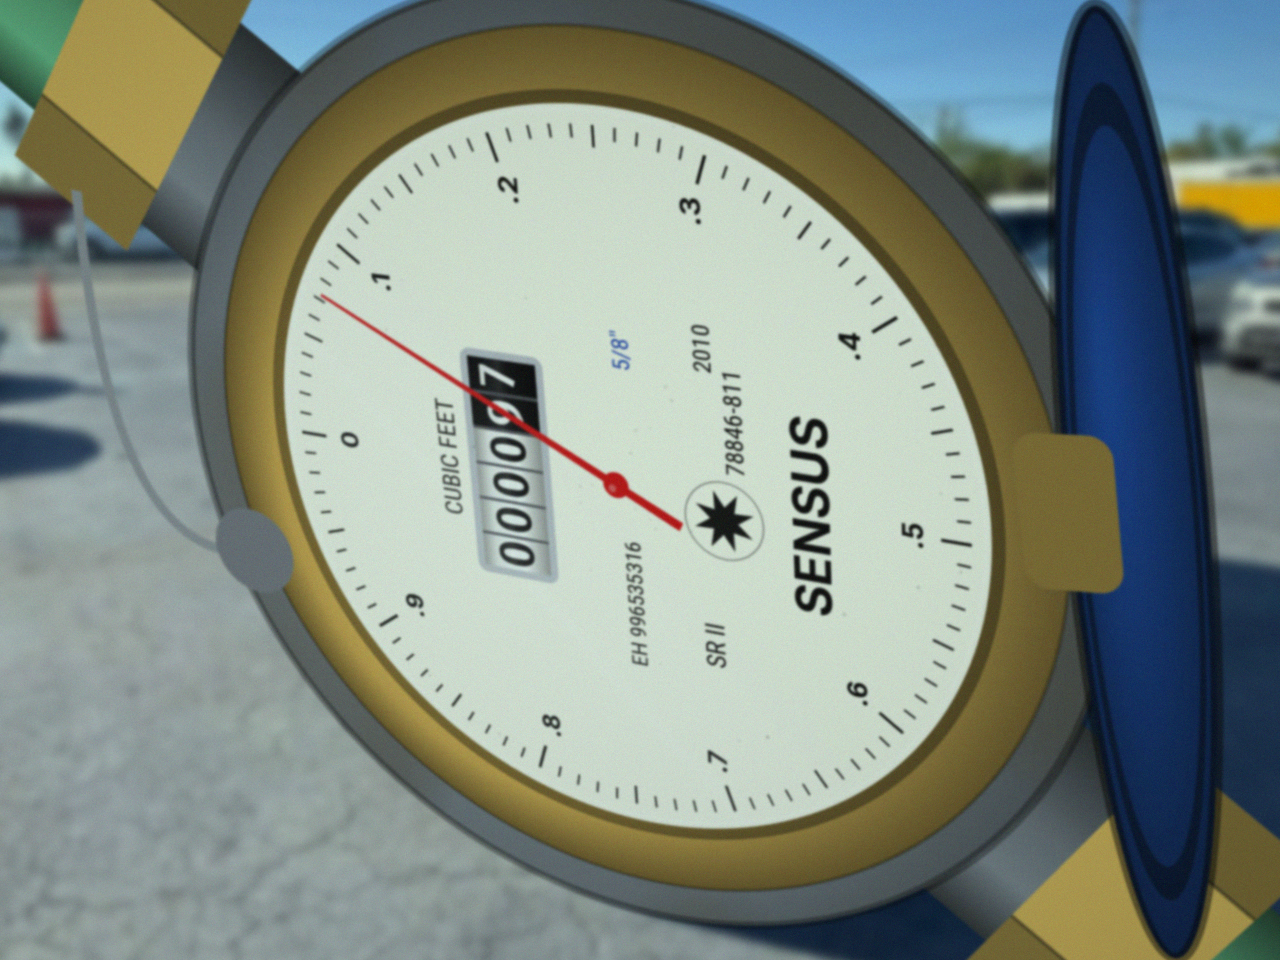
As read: {"value": 97.07, "unit": "ft³"}
